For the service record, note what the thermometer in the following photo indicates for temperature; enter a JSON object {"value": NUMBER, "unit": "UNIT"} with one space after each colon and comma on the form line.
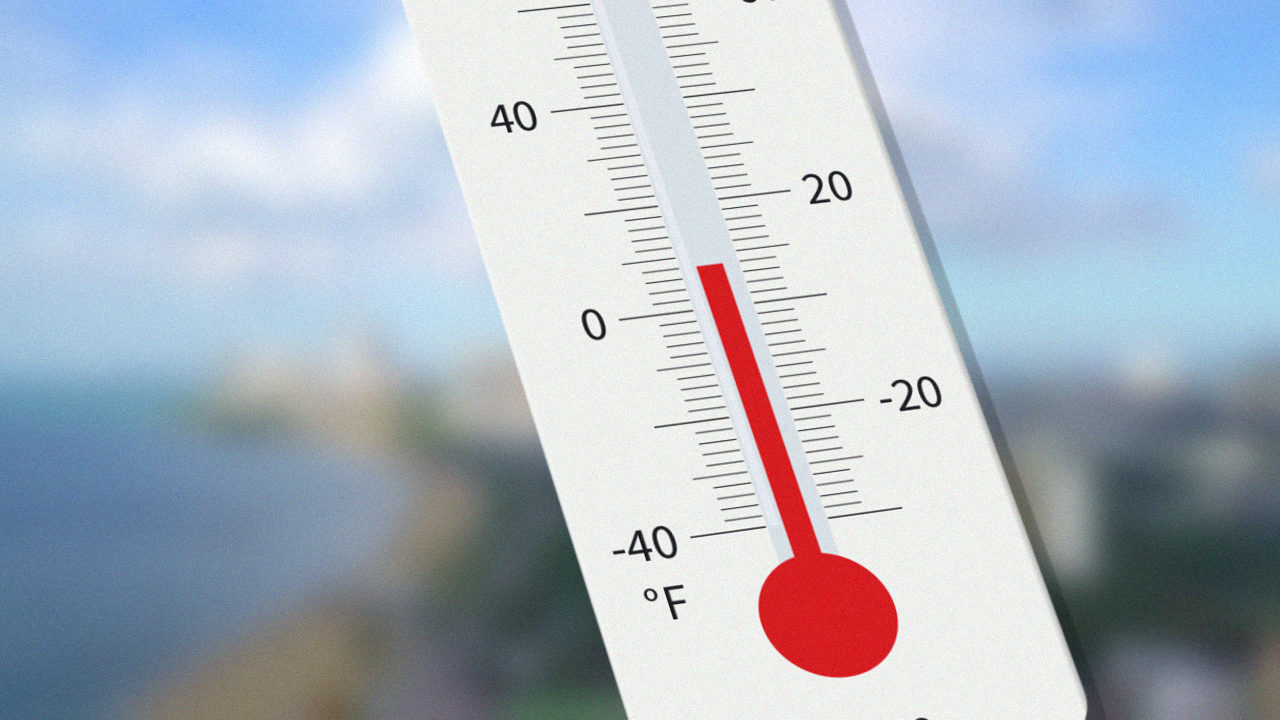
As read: {"value": 8, "unit": "°F"}
